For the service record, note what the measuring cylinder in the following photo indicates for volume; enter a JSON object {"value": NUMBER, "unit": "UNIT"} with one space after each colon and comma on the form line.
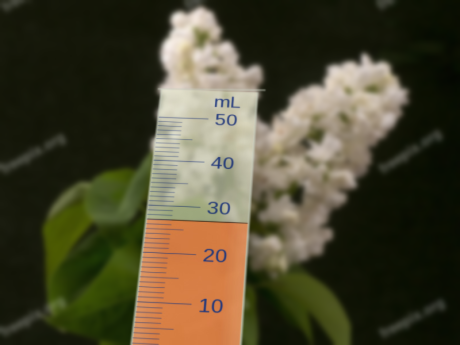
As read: {"value": 27, "unit": "mL"}
